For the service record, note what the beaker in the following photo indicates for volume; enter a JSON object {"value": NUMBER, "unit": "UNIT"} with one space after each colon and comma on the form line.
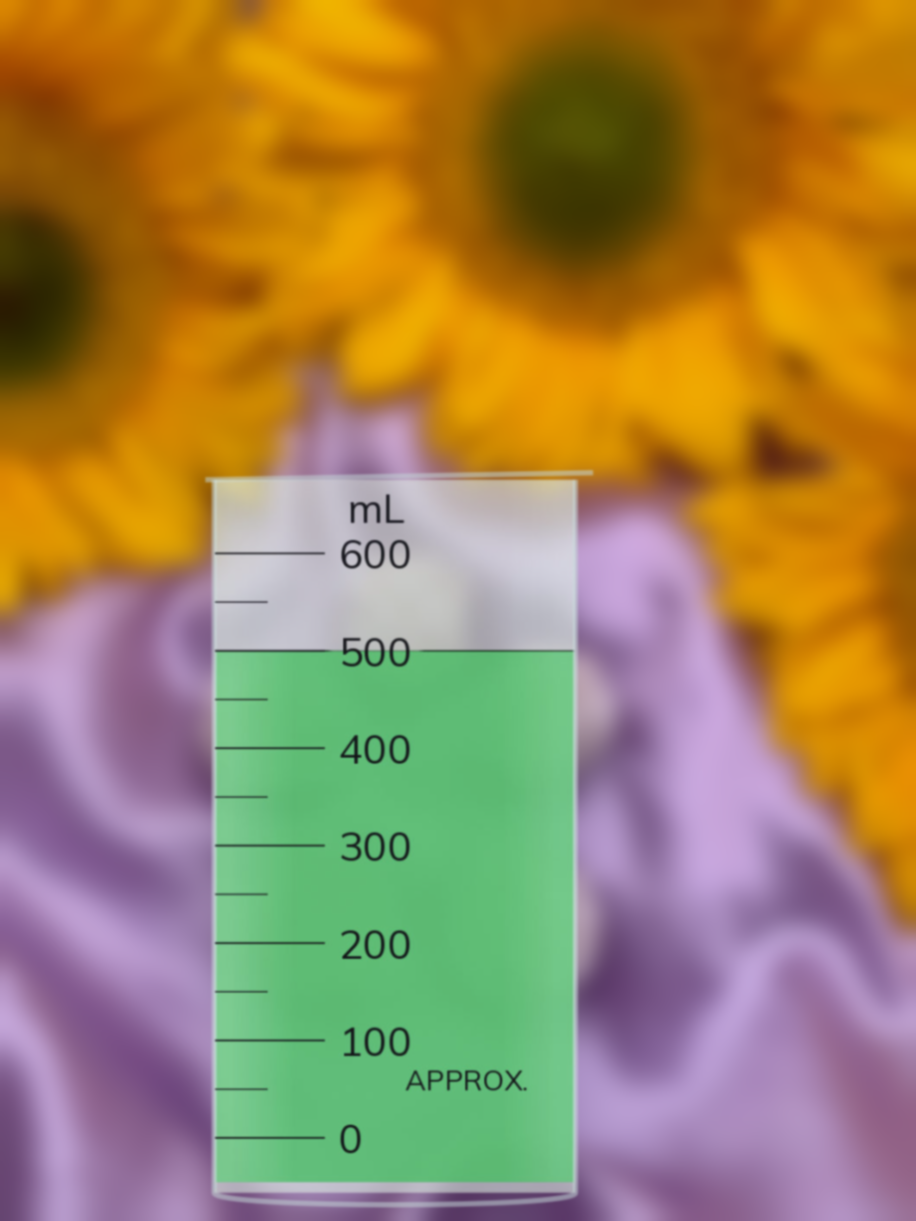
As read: {"value": 500, "unit": "mL"}
